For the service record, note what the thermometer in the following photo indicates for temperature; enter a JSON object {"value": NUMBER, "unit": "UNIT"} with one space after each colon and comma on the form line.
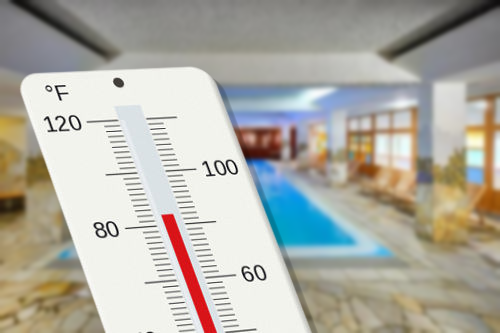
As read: {"value": 84, "unit": "°F"}
